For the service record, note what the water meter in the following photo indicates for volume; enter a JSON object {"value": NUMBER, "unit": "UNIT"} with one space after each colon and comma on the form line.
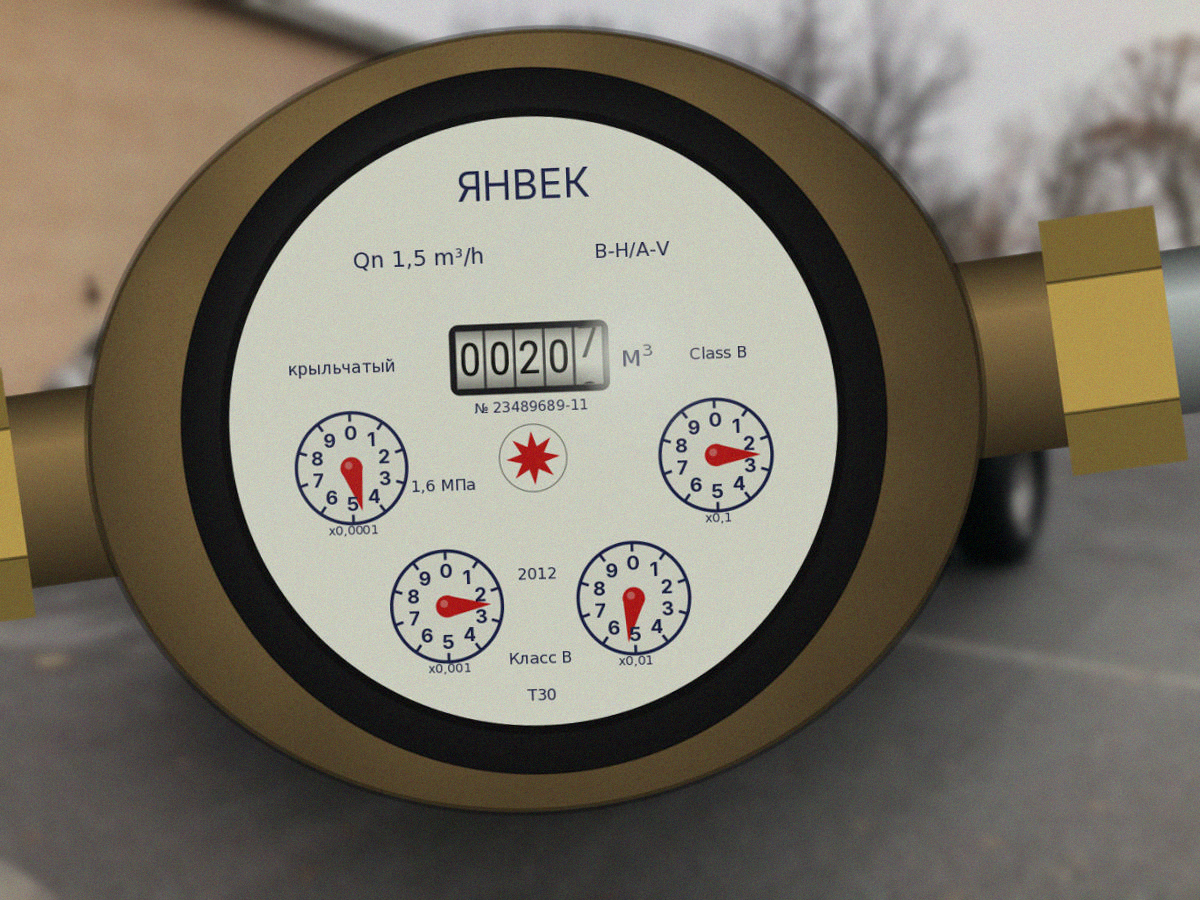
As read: {"value": 207.2524, "unit": "m³"}
